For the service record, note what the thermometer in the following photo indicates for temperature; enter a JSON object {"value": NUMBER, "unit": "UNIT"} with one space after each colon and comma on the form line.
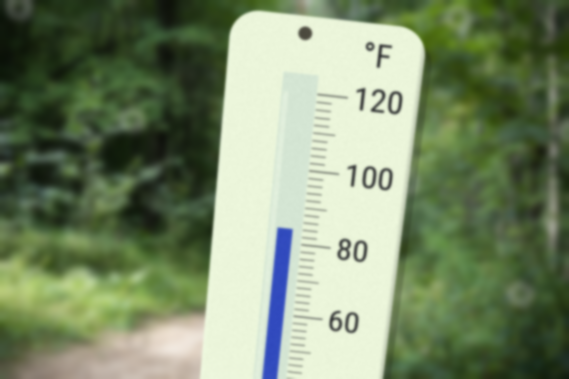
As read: {"value": 84, "unit": "°F"}
